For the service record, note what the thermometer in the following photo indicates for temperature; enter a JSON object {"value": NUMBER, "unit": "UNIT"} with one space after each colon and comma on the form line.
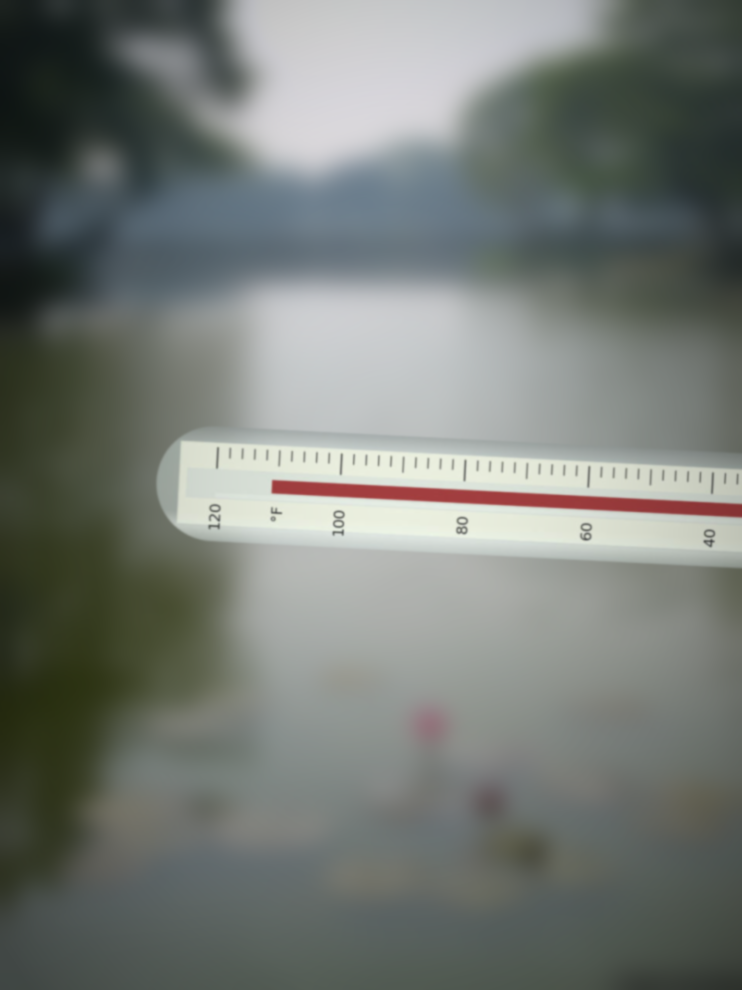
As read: {"value": 111, "unit": "°F"}
